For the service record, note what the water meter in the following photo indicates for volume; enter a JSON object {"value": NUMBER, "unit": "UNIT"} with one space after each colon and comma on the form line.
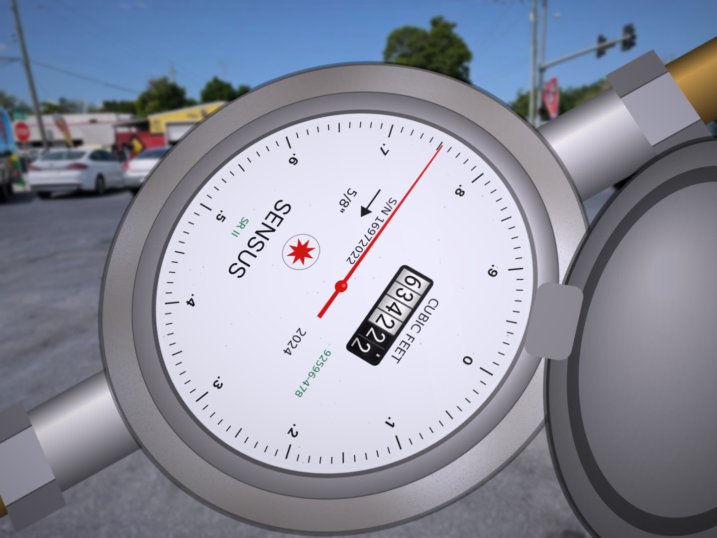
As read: {"value": 634221.75, "unit": "ft³"}
